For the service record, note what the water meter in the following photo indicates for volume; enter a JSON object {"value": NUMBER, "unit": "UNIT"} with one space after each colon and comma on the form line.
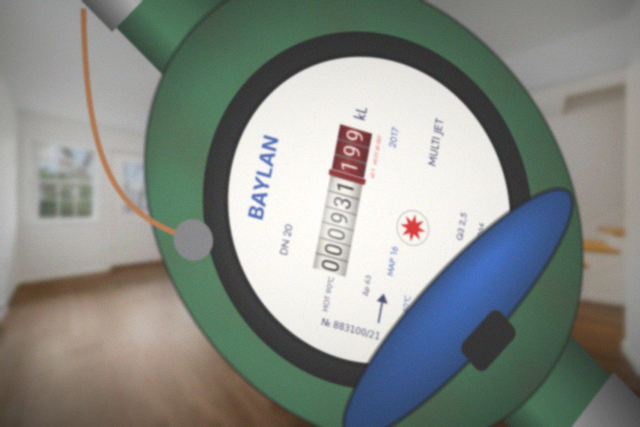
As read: {"value": 931.199, "unit": "kL"}
